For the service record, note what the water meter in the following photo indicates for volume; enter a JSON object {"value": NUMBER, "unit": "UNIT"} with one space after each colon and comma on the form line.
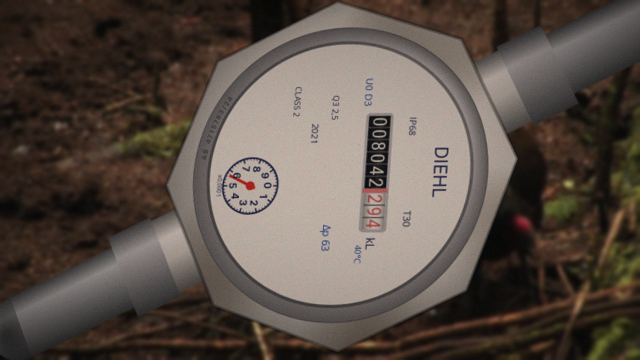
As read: {"value": 8042.2945, "unit": "kL"}
